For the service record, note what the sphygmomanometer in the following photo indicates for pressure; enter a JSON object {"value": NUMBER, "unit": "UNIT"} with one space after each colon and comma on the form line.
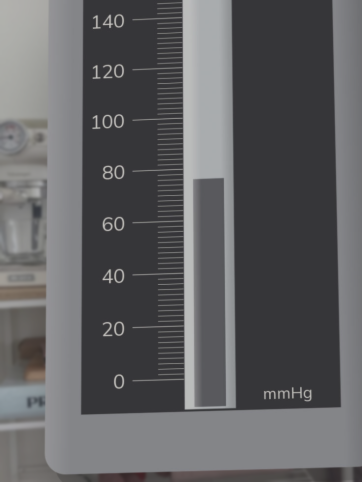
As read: {"value": 76, "unit": "mmHg"}
